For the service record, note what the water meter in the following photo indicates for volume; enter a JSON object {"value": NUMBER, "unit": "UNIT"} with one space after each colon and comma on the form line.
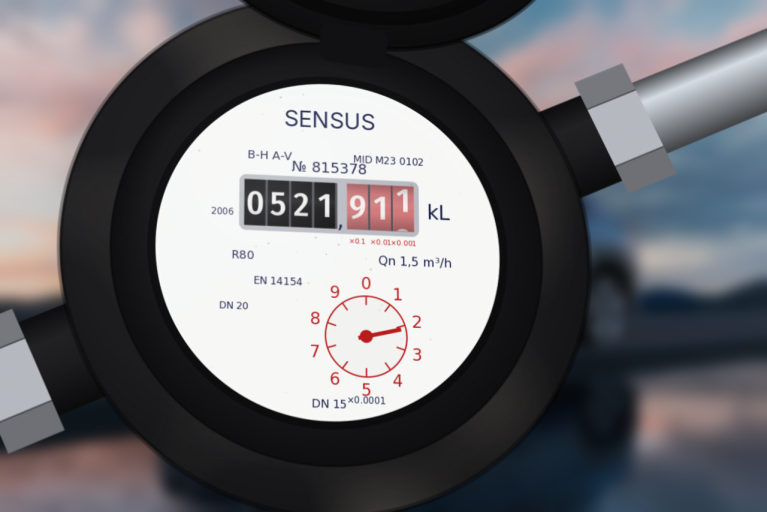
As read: {"value": 521.9112, "unit": "kL"}
